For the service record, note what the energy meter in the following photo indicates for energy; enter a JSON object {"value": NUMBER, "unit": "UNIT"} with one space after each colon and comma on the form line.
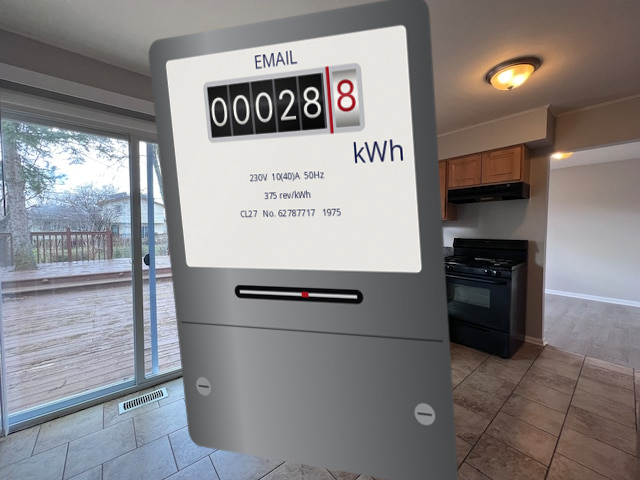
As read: {"value": 28.8, "unit": "kWh"}
